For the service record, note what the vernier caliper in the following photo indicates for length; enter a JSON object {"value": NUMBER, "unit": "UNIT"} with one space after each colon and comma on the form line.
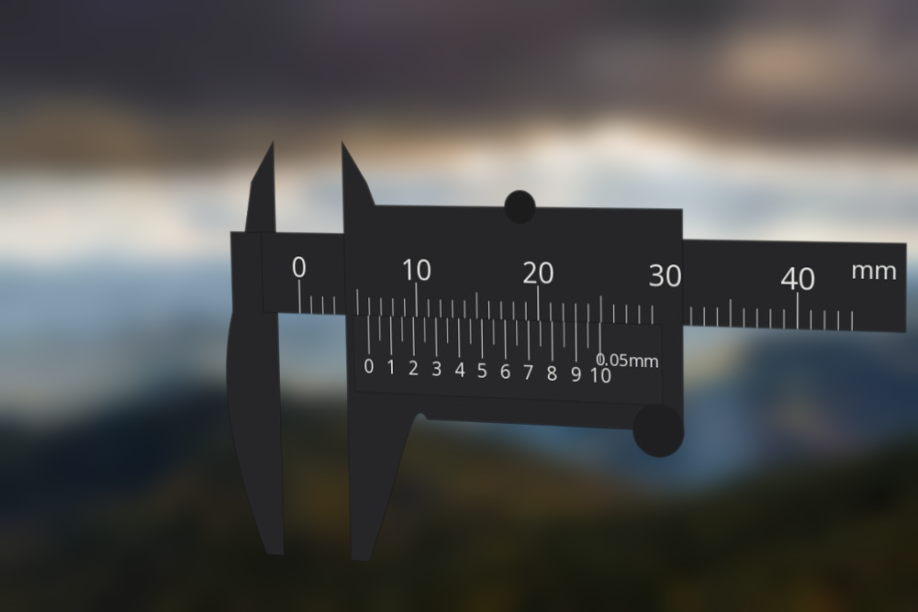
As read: {"value": 5.9, "unit": "mm"}
